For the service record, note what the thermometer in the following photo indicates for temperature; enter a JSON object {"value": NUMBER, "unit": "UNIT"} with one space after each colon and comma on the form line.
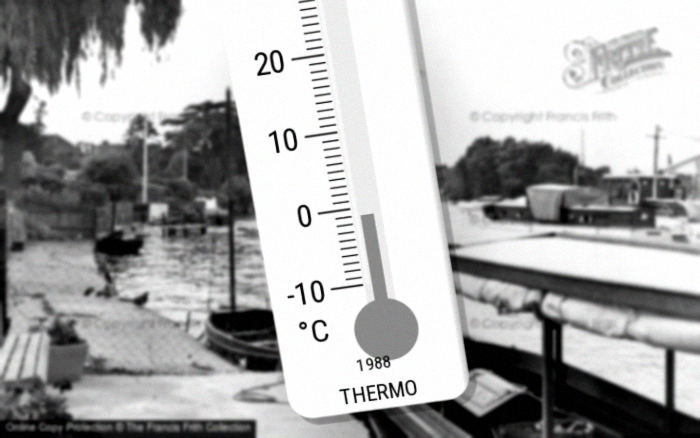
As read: {"value": -1, "unit": "°C"}
